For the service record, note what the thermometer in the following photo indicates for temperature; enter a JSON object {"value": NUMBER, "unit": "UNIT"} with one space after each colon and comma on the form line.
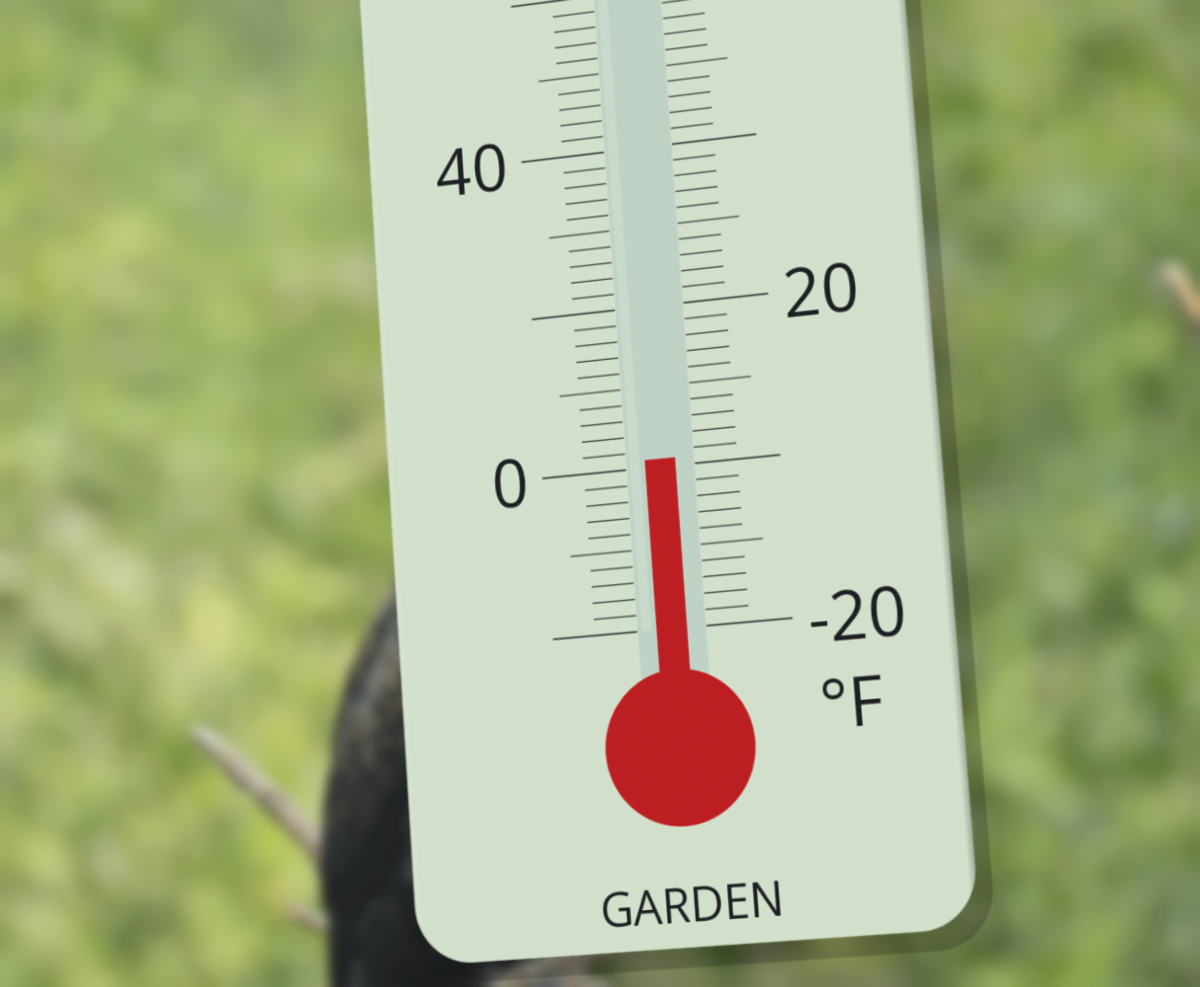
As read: {"value": 1, "unit": "°F"}
